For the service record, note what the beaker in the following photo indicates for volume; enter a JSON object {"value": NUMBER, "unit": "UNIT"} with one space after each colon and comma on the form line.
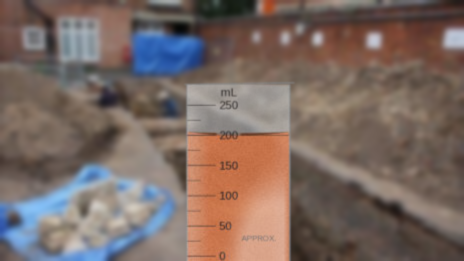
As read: {"value": 200, "unit": "mL"}
